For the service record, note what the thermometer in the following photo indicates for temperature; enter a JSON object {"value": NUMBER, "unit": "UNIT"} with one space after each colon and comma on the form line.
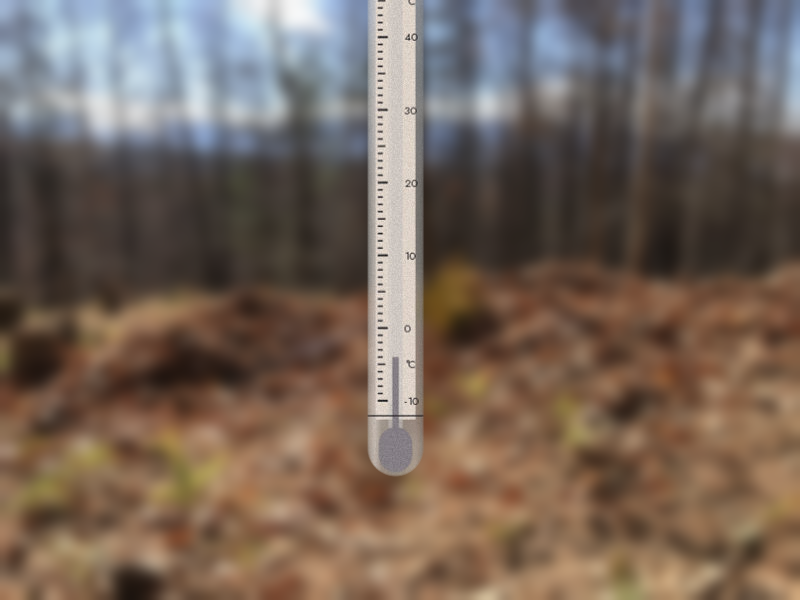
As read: {"value": -4, "unit": "°C"}
